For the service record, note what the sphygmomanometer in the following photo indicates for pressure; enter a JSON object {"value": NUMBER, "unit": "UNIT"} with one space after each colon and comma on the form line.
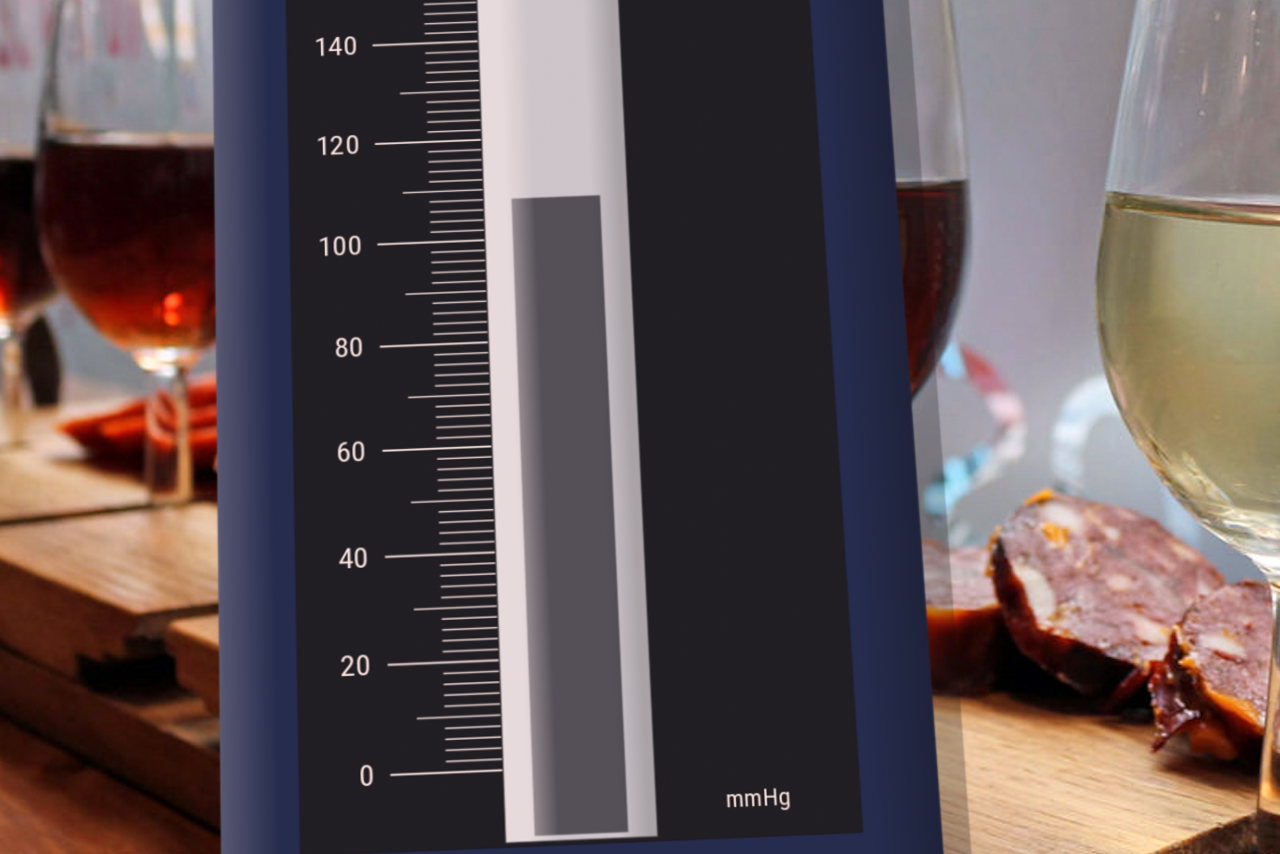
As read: {"value": 108, "unit": "mmHg"}
